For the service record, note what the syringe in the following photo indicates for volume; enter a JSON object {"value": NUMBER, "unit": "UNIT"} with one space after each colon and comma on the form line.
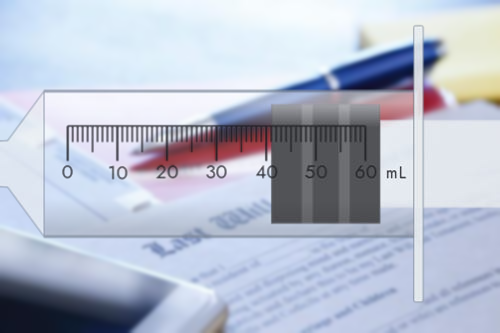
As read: {"value": 41, "unit": "mL"}
